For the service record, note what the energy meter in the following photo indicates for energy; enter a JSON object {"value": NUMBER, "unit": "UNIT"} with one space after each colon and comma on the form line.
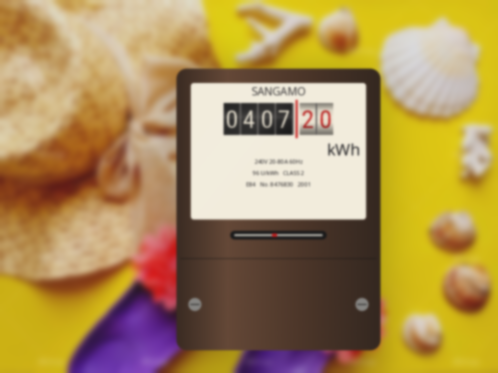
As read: {"value": 407.20, "unit": "kWh"}
